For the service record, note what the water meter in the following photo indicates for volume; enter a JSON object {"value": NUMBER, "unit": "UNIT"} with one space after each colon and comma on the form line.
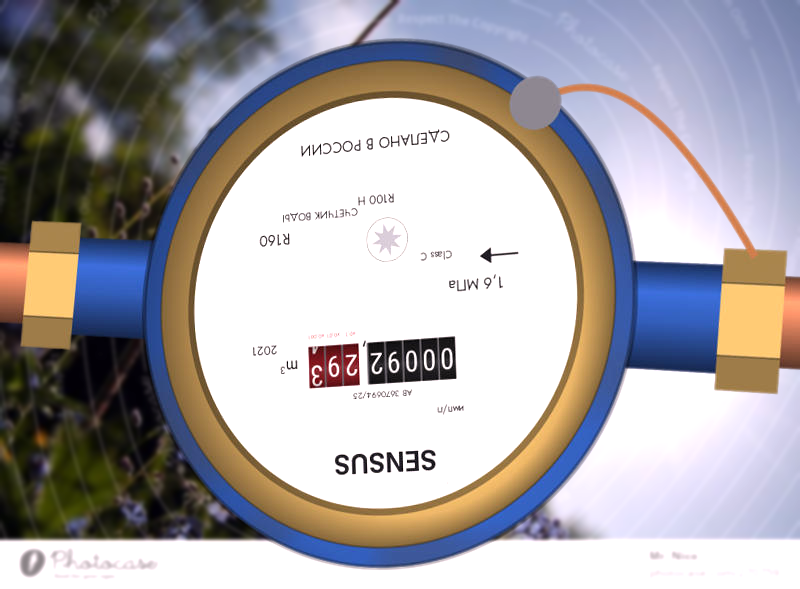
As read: {"value": 92.293, "unit": "m³"}
